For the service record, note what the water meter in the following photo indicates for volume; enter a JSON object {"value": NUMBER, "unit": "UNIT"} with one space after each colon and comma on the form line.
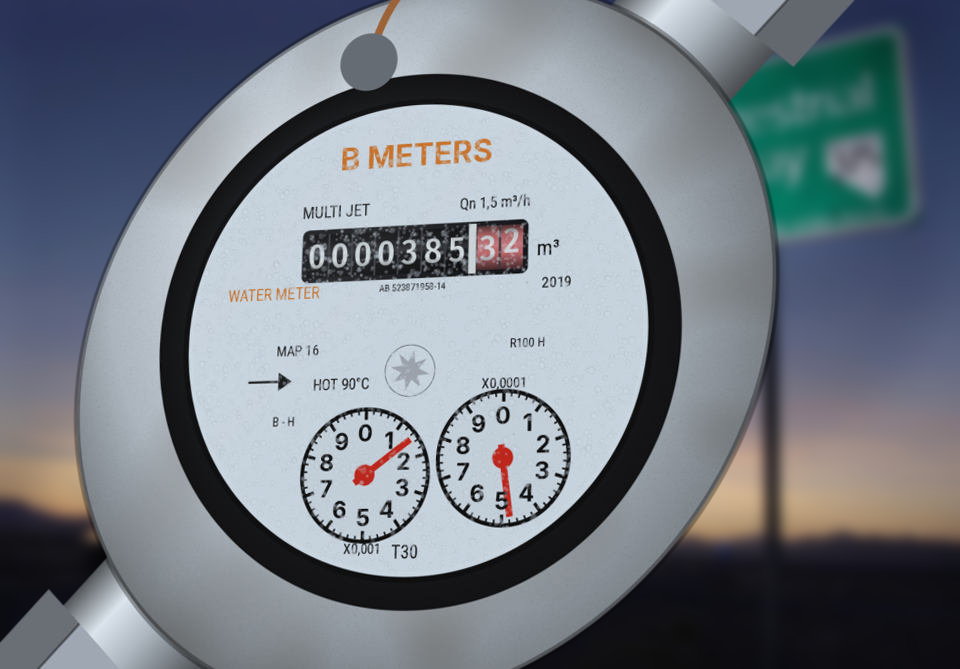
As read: {"value": 385.3214, "unit": "m³"}
